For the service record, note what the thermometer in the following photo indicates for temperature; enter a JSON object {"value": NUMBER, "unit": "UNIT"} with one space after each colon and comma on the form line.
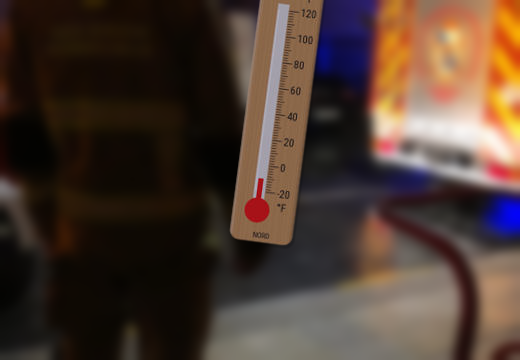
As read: {"value": -10, "unit": "°F"}
